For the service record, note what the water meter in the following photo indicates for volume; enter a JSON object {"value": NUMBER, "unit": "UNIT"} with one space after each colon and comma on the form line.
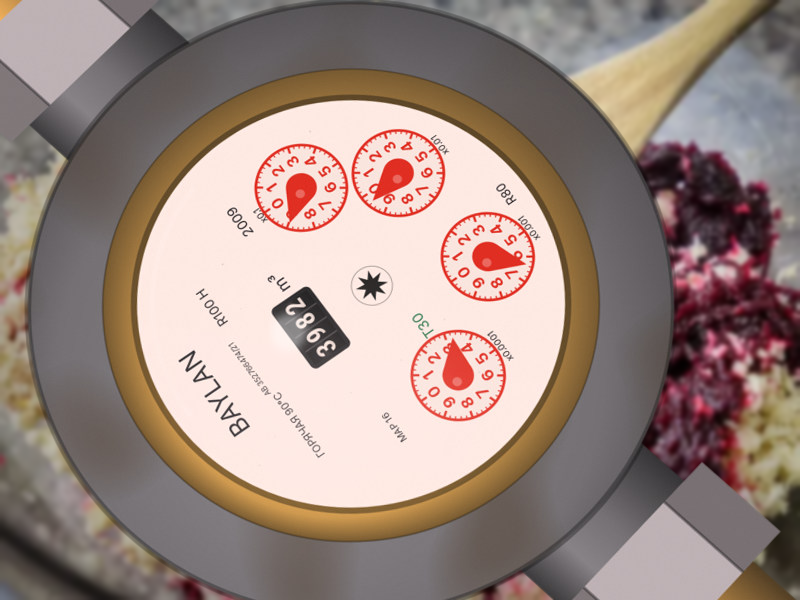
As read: {"value": 3982.8963, "unit": "m³"}
